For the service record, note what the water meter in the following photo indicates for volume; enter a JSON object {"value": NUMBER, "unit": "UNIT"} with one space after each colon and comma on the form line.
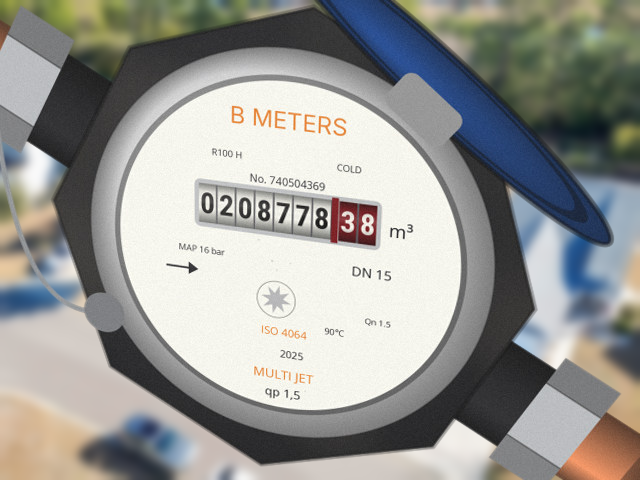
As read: {"value": 208778.38, "unit": "m³"}
